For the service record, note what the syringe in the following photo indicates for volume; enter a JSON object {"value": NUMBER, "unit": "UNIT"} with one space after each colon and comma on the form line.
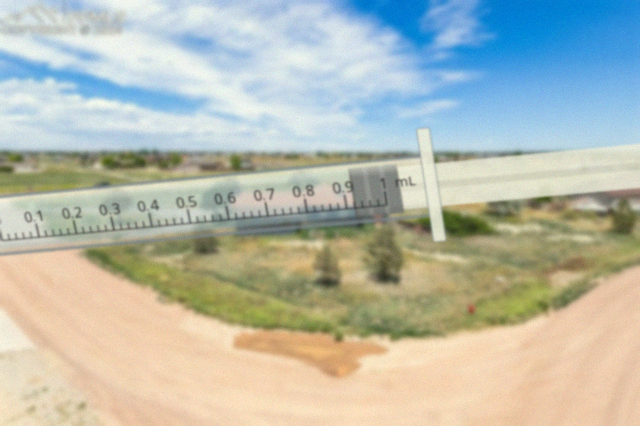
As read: {"value": 0.92, "unit": "mL"}
